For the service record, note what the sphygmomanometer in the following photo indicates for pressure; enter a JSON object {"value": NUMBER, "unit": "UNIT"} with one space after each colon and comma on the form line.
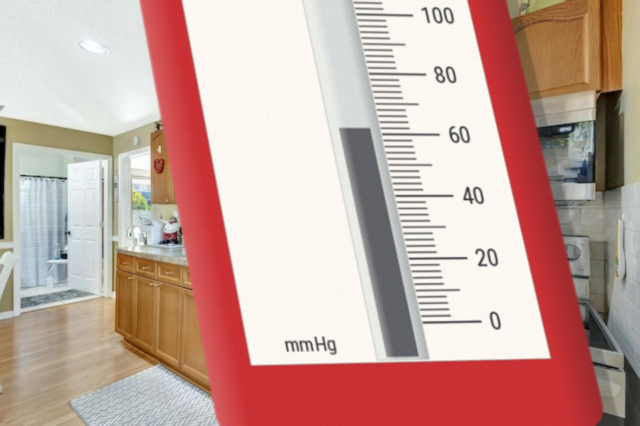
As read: {"value": 62, "unit": "mmHg"}
